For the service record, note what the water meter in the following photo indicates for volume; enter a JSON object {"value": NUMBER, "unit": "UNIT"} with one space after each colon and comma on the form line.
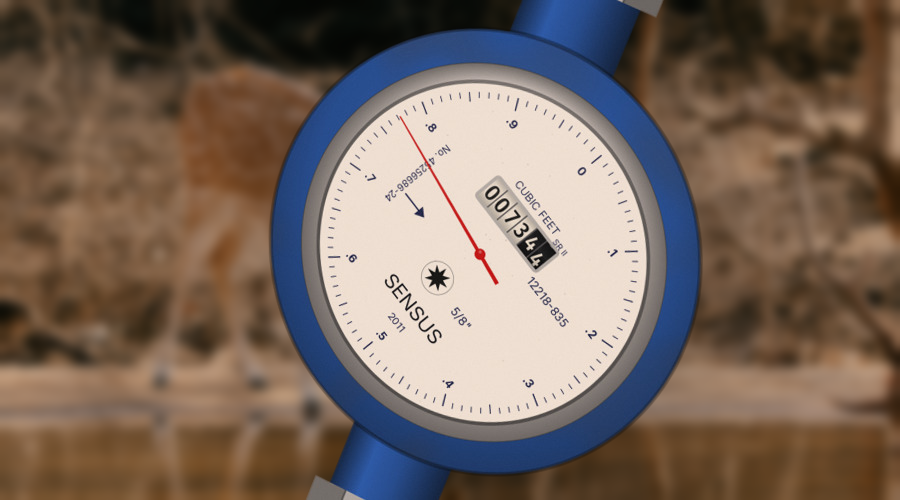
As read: {"value": 7343.77, "unit": "ft³"}
